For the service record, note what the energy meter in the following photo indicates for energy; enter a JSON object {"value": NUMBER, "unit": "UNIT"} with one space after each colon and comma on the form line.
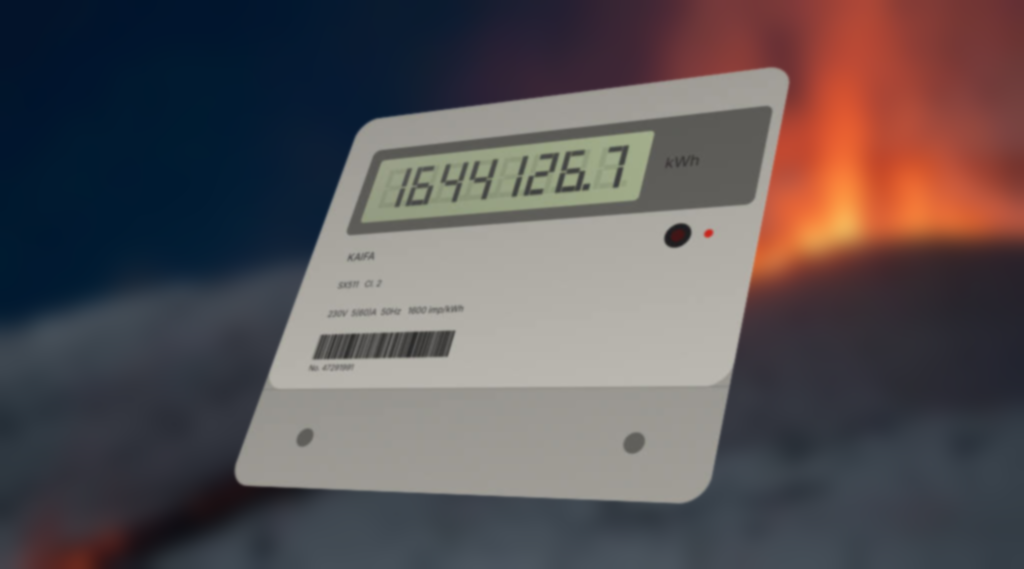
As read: {"value": 1644126.7, "unit": "kWh"}
